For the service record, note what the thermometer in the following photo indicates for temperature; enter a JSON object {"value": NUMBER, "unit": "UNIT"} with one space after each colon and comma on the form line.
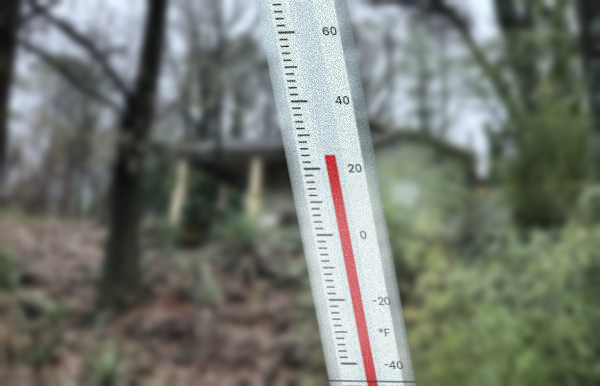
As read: {"value": 24, "unit": "°F"}
